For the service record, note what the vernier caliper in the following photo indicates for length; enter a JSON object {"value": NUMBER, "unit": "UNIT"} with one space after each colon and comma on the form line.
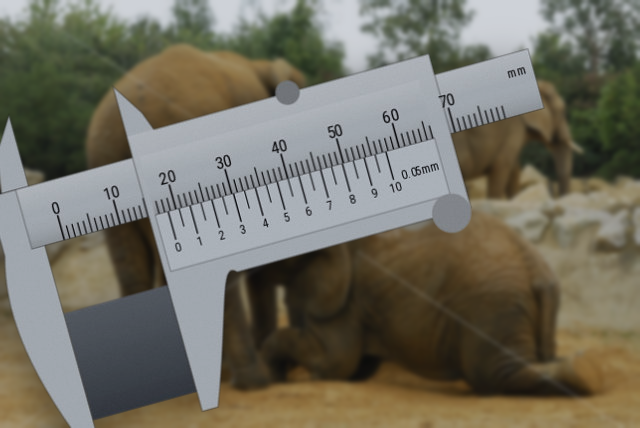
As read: {"value": 18.6, "unit": "mm"}
